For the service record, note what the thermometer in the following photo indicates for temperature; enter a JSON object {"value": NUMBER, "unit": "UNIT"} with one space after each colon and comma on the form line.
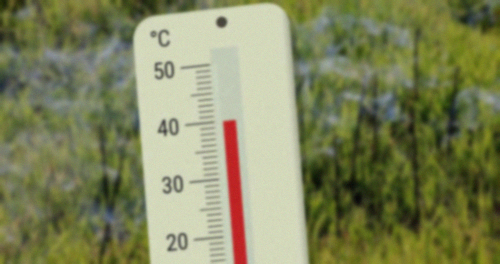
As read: {"value": 40, "unit": "°C"}
